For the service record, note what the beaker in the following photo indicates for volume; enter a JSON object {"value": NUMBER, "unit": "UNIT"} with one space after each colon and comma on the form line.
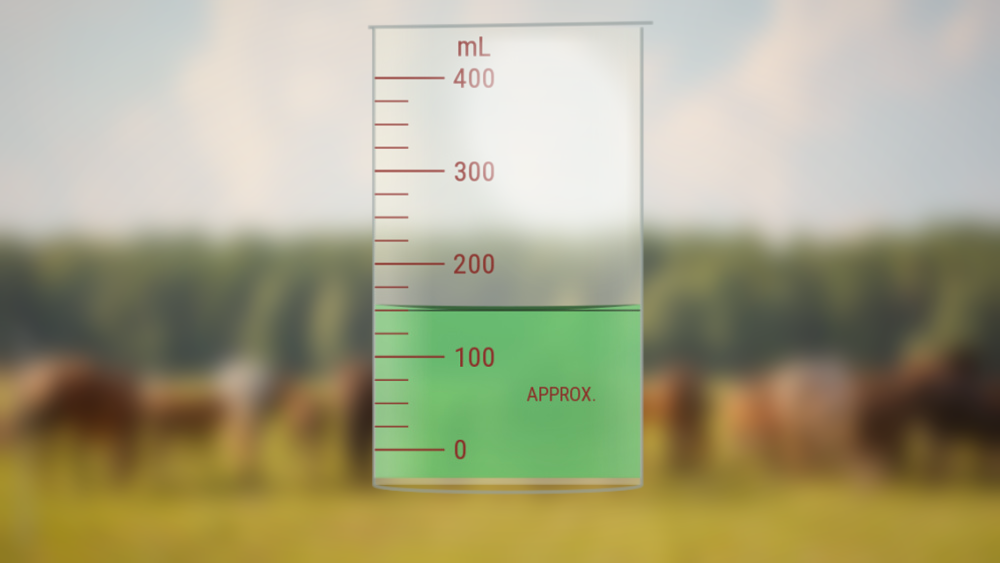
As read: {"value": 150, "unit": "mL"}
